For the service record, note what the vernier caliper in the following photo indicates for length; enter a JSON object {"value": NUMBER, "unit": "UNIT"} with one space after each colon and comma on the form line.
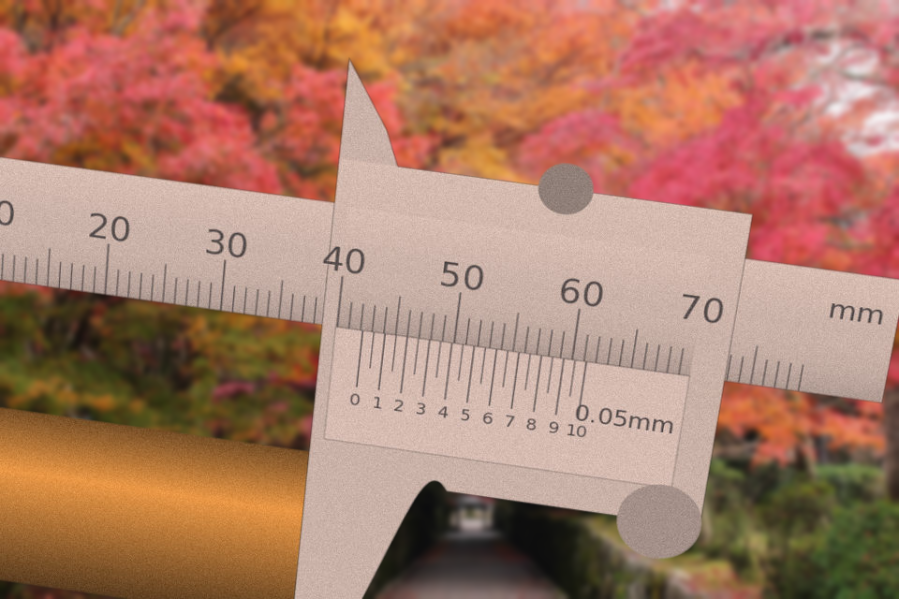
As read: {"value": 42.2, "unit": "mm"}
